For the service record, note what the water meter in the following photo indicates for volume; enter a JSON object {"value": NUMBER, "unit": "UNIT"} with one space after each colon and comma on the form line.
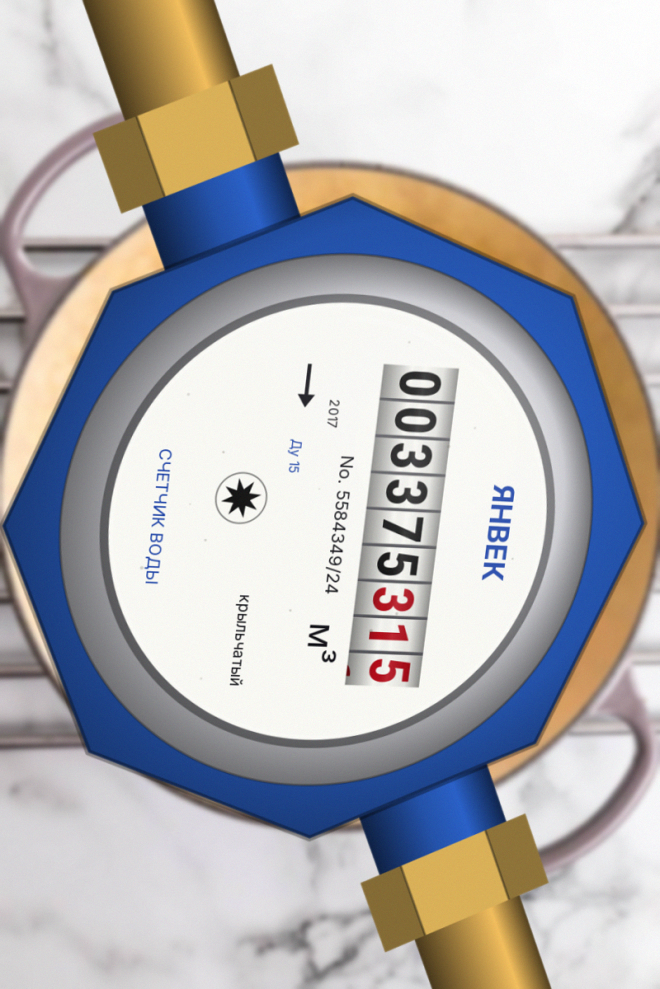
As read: {"value": 3375.315, "unit": "m³"}
